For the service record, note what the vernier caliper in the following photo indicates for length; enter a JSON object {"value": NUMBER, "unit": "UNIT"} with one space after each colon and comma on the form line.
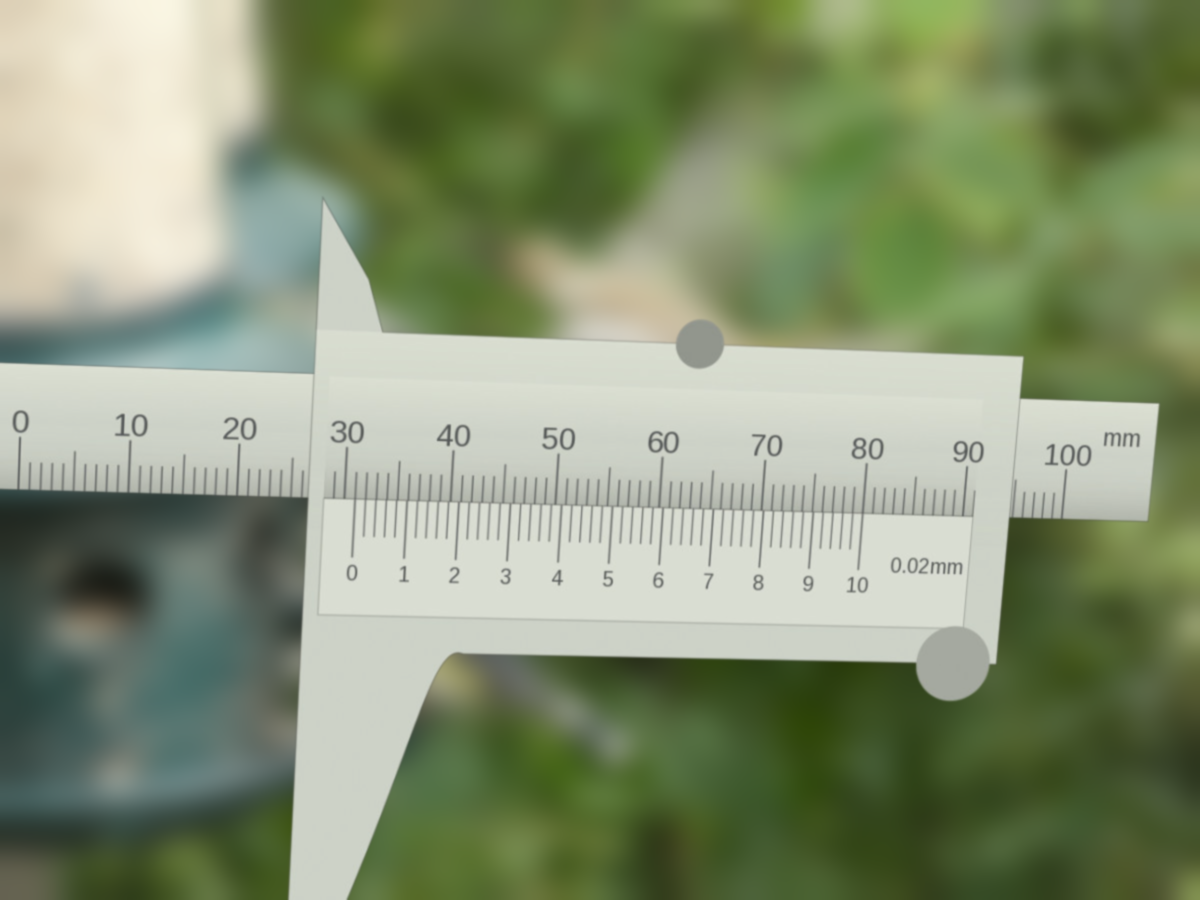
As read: {"value": 31.0, "unit": "mm"}
